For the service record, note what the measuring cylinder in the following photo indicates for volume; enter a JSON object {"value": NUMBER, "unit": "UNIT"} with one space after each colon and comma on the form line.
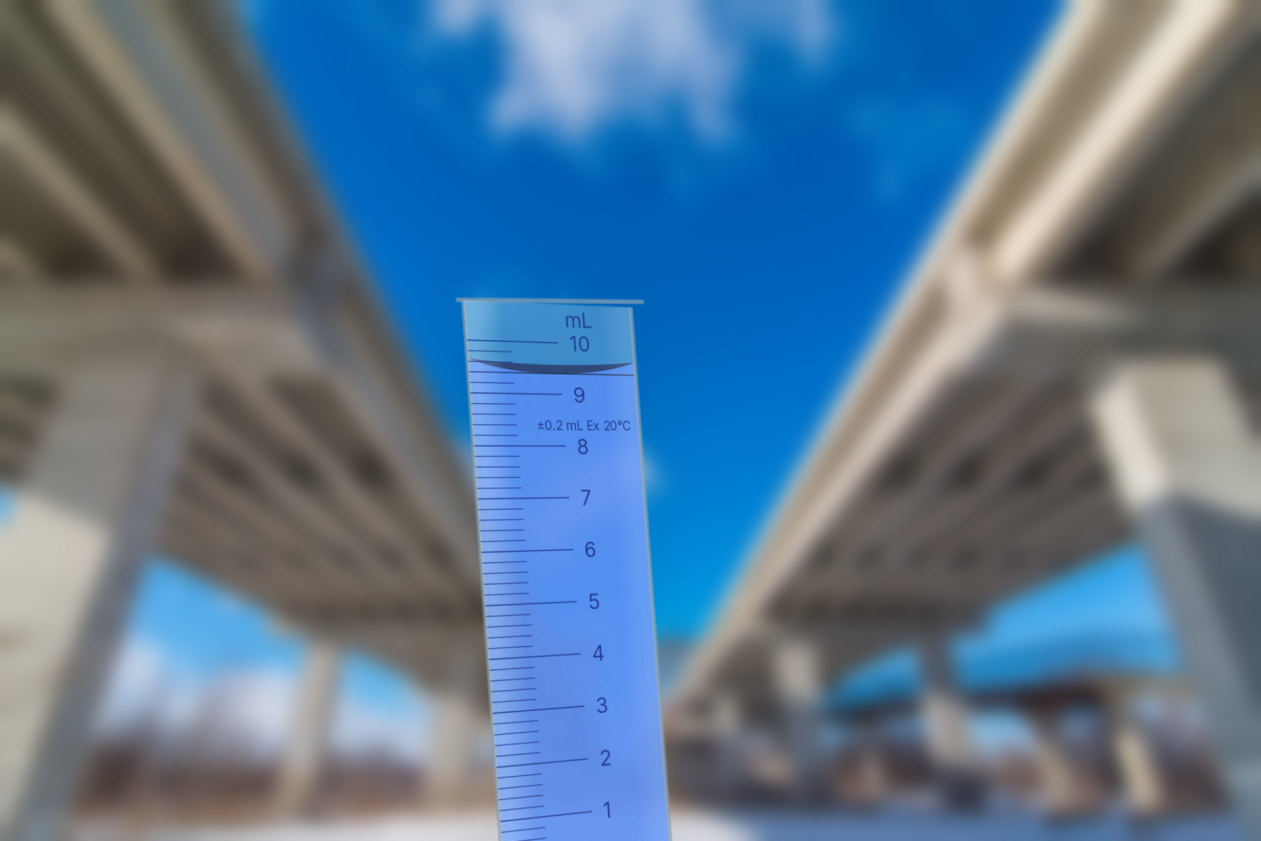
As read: {"value": 9.4, "unit": "mL"}
